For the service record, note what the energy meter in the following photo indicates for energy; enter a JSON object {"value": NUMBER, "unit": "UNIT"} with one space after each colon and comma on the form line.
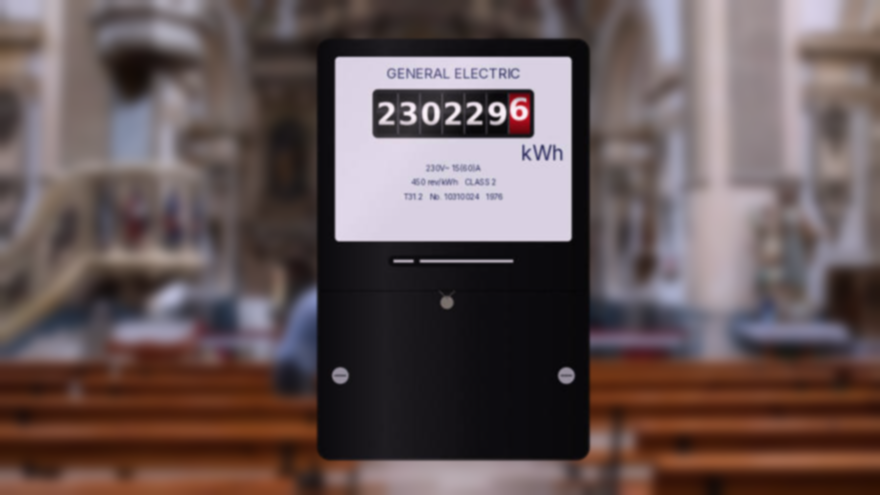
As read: {"value": 230229.6, "unit": "kWh"}
